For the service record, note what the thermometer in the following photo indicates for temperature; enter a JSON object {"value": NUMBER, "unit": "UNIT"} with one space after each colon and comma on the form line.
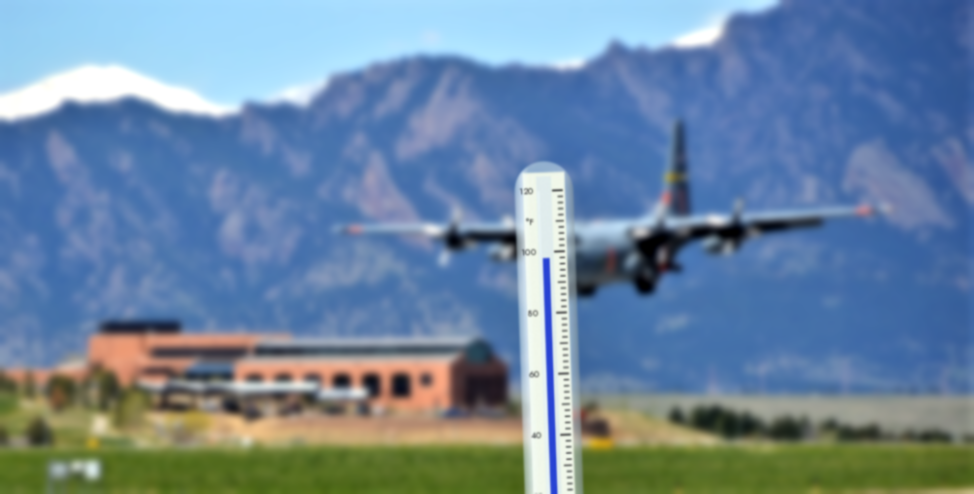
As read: {"value": 98, "unit": "°F"}
